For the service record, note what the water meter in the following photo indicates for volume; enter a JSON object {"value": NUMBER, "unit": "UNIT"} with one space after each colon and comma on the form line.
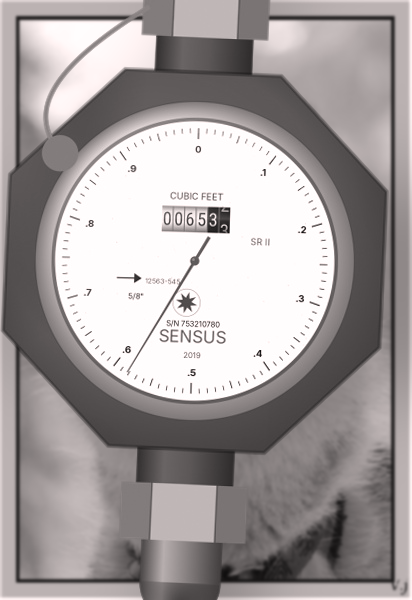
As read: {"value": 6532.58, "unit": "ft³"}
